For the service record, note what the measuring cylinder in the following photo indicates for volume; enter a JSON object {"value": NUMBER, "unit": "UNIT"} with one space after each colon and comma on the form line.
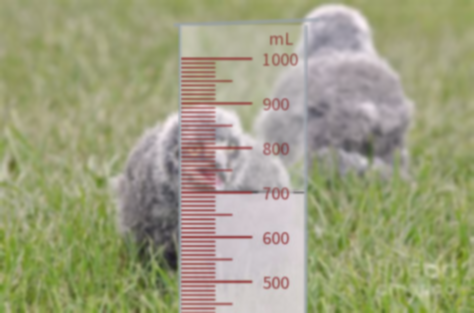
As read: {"value": 700, "unit": "mL"}
